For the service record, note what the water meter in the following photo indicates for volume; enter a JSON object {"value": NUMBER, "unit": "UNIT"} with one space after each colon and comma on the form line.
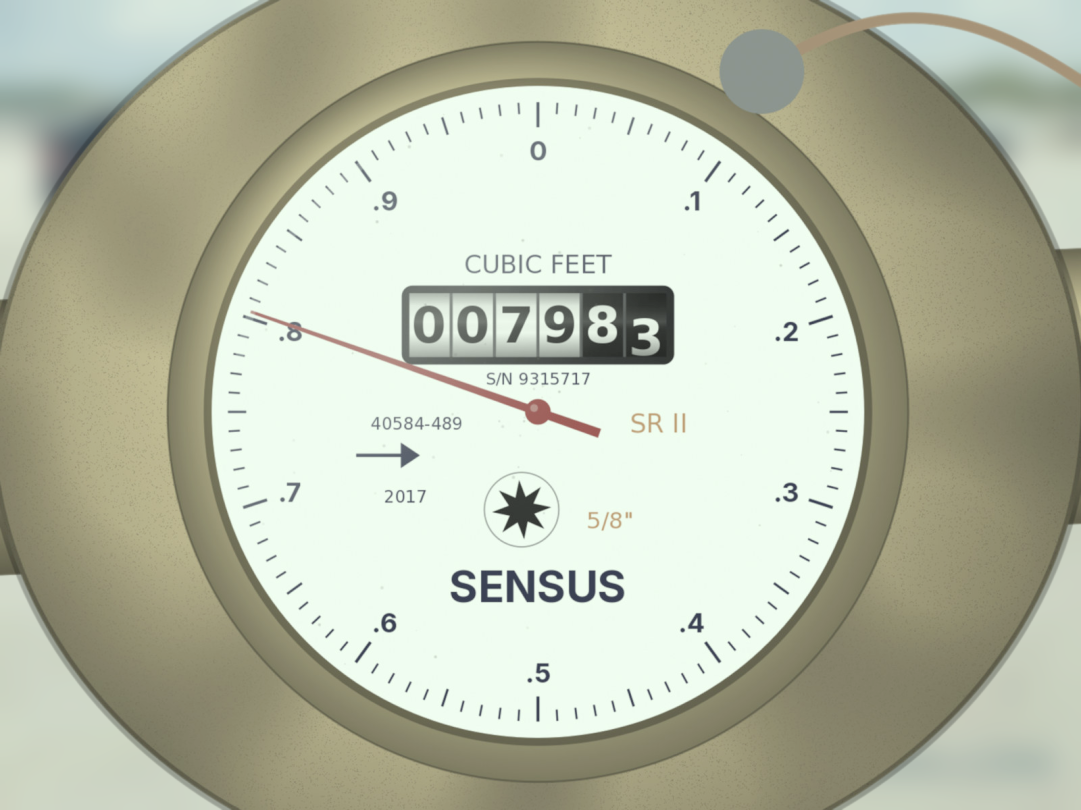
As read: {"value": 7982.80, "unit": "ft³"}
